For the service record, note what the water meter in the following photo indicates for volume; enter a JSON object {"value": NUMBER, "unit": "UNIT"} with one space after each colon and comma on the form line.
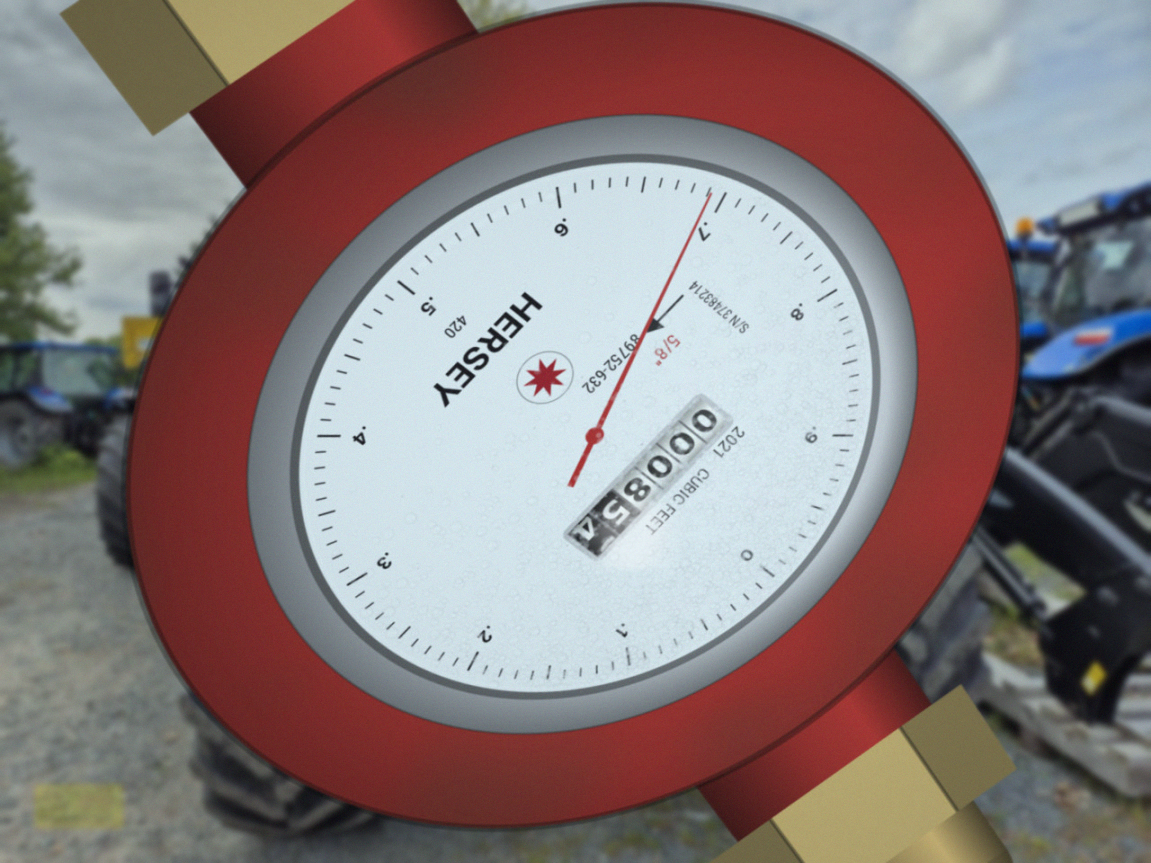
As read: {"value": 853.69, "unit": "ft³"}
